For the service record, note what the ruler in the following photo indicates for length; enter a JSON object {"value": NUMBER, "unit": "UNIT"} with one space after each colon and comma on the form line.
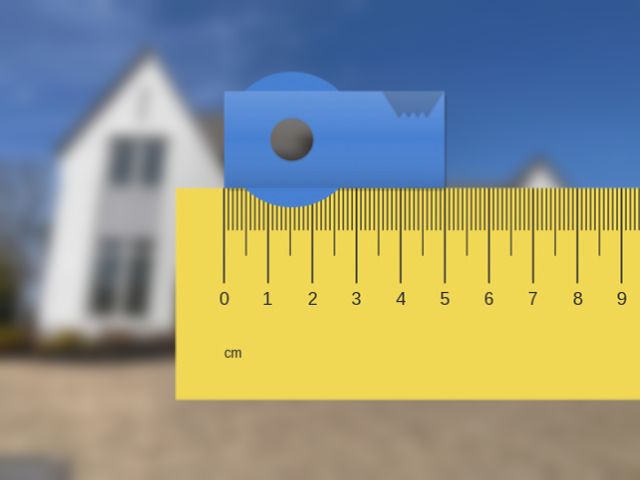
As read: {"value": 5, "unit": "cm"}
